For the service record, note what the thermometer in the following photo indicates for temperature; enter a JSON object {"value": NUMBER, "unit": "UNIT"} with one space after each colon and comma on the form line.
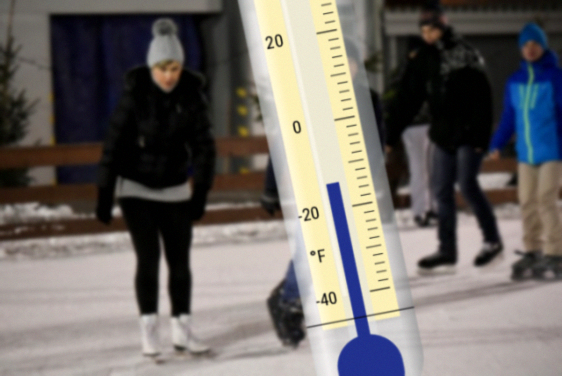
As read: {"value": -14, "unit": "°F"}
